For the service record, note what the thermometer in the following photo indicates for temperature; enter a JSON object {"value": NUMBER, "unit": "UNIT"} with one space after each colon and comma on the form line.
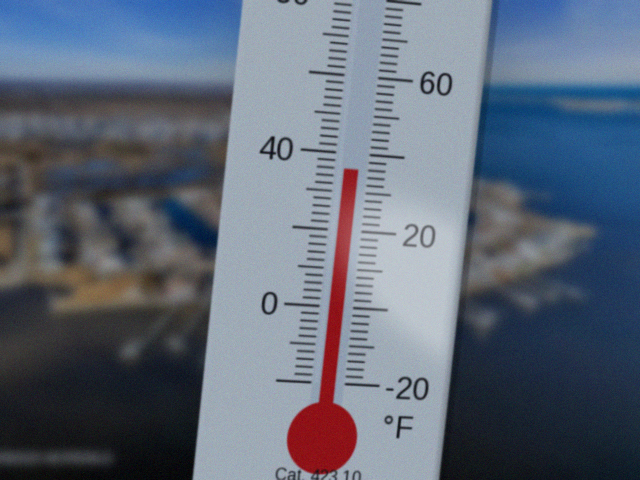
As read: {"value": 36, "unit": "°F"}
